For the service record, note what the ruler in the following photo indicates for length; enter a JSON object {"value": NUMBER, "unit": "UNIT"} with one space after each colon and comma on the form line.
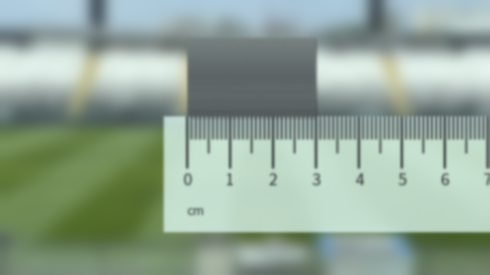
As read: {"value": 3, "unit": "cm"}
